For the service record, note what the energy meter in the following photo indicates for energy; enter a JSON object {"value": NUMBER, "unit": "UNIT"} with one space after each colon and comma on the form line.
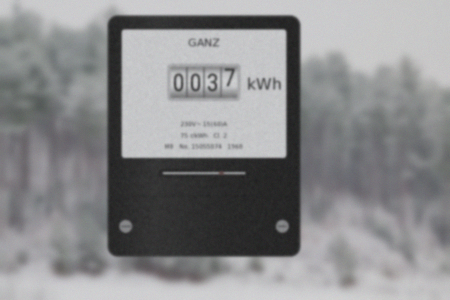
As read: {"value": 37, "unit": "kWh"}
